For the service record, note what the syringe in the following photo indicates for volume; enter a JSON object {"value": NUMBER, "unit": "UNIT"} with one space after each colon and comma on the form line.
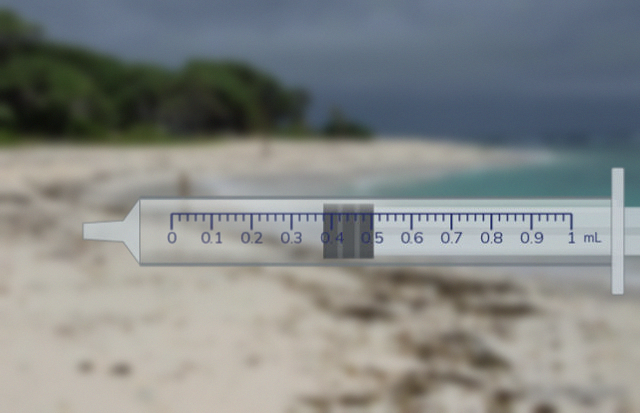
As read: {"value": 0.38, "unit": "mL"}
